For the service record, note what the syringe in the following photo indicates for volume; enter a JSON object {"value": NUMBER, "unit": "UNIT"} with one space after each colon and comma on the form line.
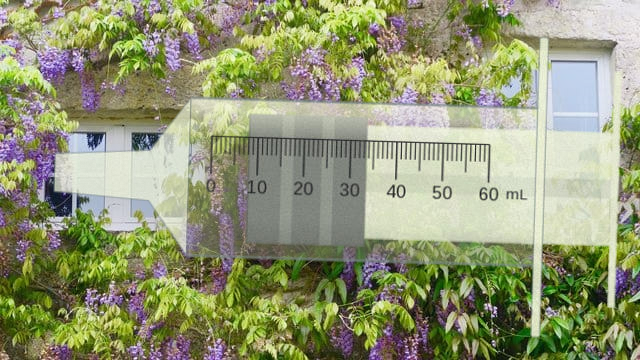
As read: {"value": 8, "unit": "mL"}
